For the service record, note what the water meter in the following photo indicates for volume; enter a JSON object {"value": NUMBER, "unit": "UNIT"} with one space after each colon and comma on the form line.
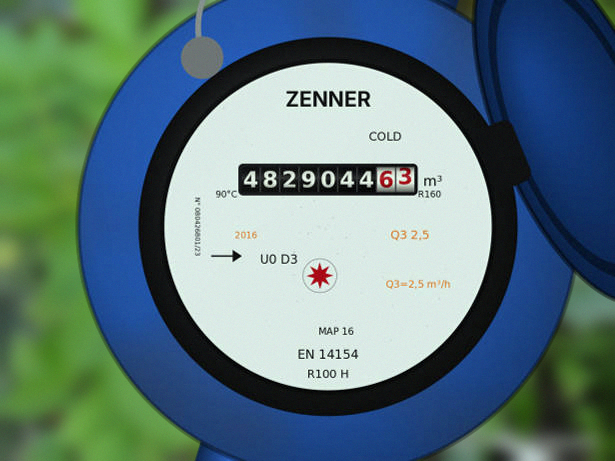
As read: {"value": 4829044.63, "unit": "m³"}
